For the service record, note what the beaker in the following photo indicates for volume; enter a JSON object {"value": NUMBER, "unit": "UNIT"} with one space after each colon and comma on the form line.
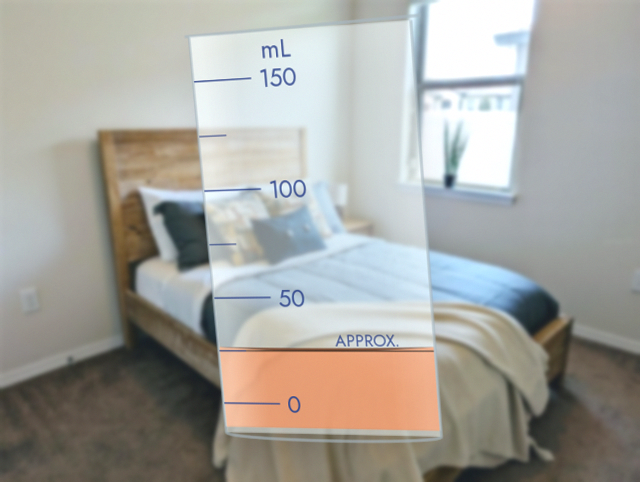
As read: {"value": 25, "unit": "mL"}
